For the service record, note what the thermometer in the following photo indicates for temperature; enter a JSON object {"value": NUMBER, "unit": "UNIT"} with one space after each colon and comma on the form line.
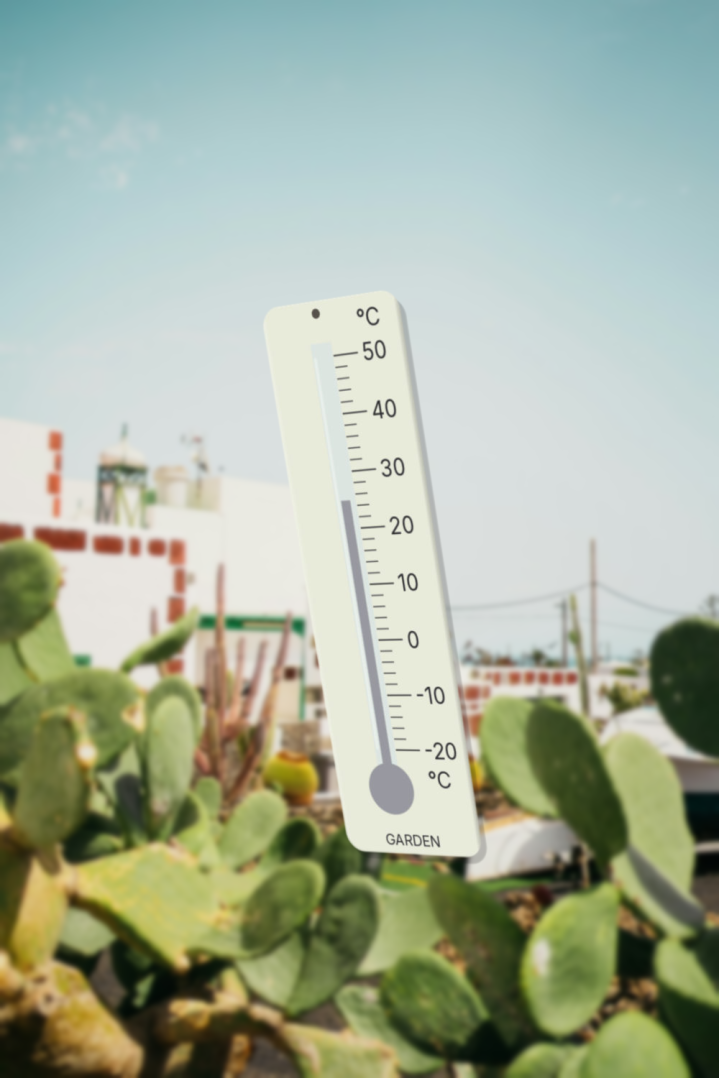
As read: {"value": 25, "unit": "°C"}
